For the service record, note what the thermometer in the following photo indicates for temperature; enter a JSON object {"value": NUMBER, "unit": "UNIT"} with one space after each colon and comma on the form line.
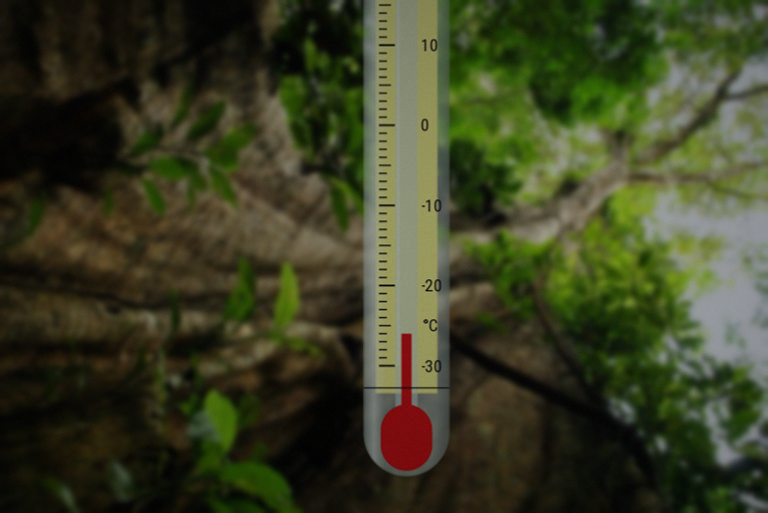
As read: {"value": -26, "unit": "°C"}
